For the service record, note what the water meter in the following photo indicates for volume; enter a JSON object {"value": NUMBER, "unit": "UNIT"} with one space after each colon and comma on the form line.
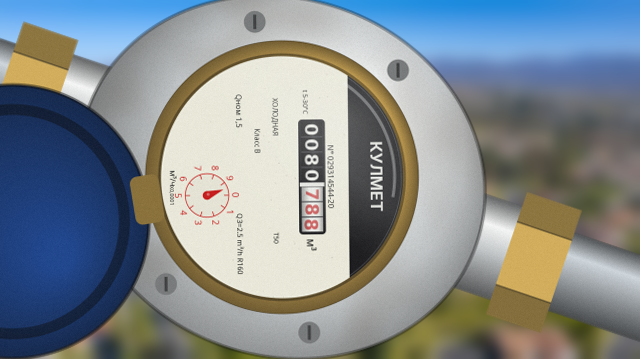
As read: {"value": 80.7879, "unit": "m³"}
